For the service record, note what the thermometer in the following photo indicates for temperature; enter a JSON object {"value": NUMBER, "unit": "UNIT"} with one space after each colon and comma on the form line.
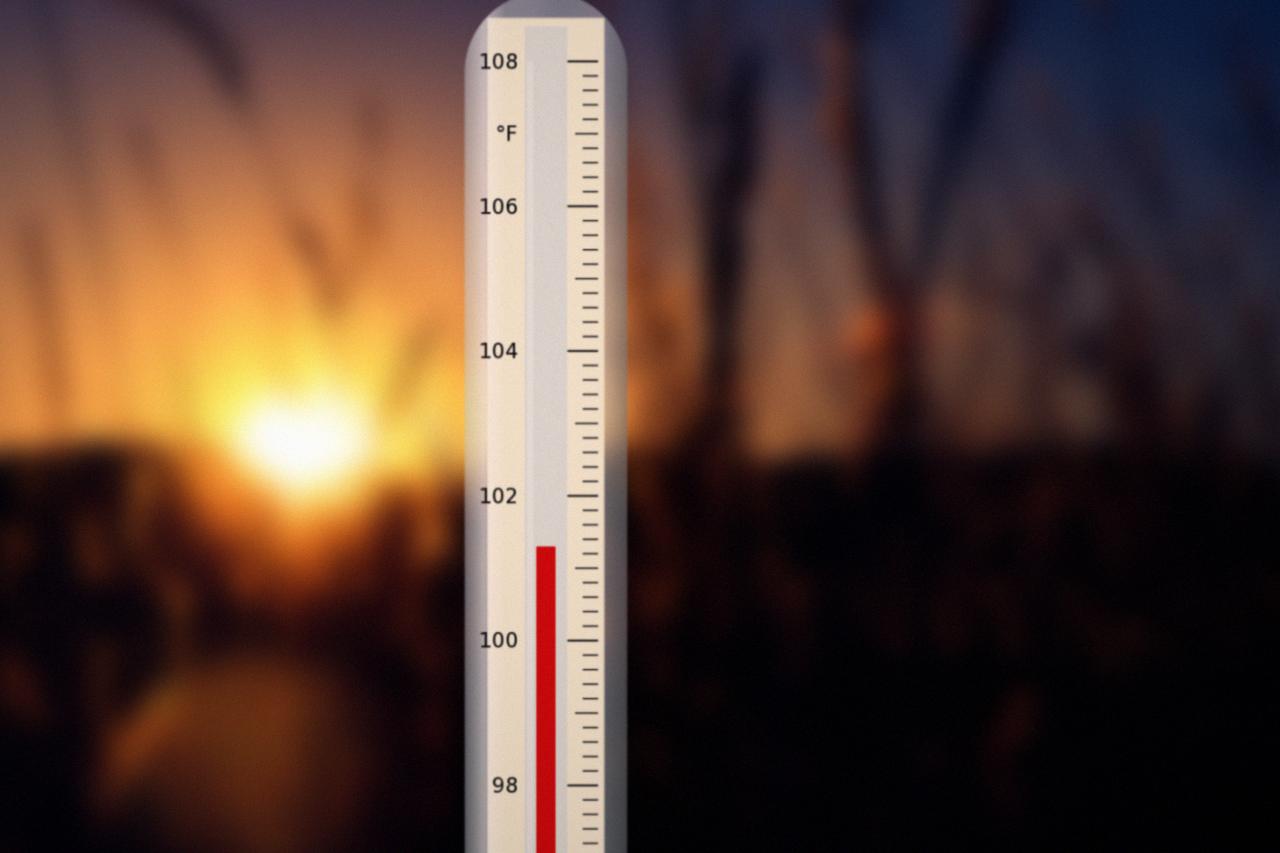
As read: {"value": 101.3, "unit": "°F"}
